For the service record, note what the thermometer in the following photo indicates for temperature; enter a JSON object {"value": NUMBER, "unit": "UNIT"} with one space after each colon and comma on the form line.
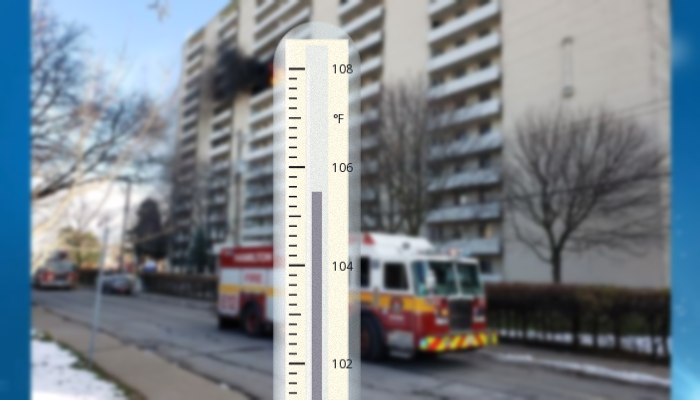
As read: {"value": 105.5, "unit": "°F"}
